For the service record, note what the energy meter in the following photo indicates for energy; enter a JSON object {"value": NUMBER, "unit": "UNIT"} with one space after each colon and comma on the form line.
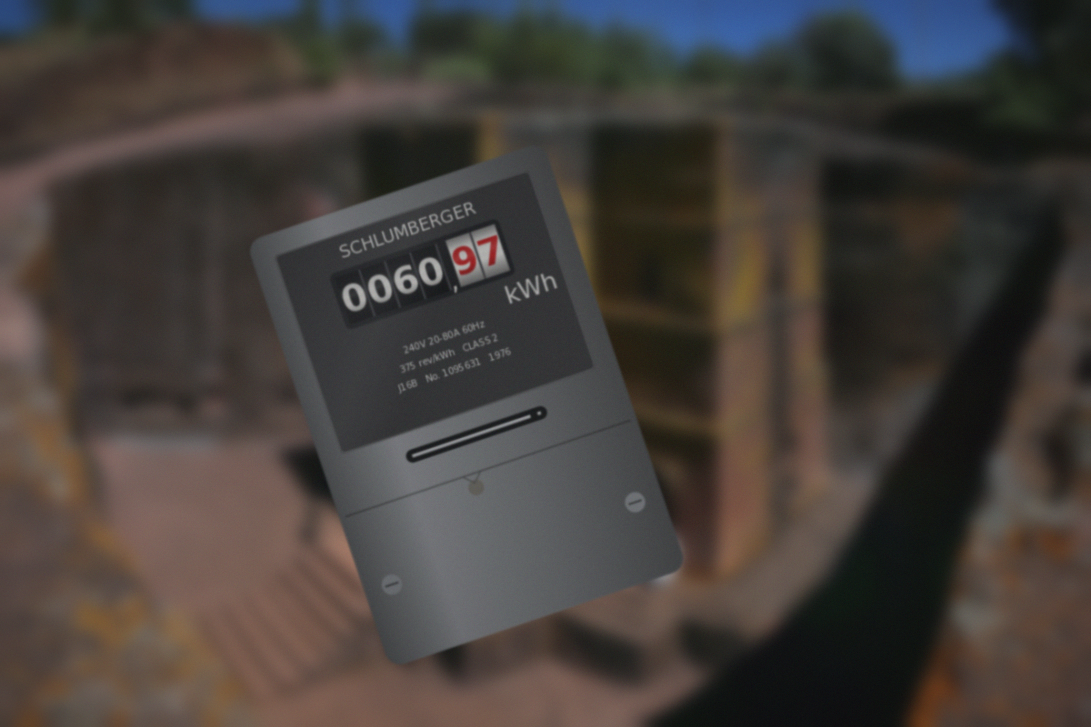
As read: {"value": 60.97, "unit": "kWh"}
